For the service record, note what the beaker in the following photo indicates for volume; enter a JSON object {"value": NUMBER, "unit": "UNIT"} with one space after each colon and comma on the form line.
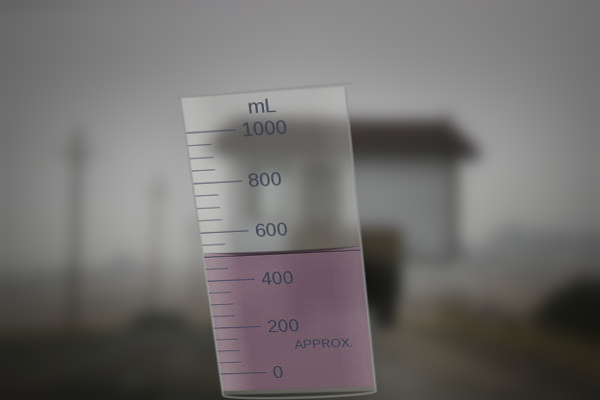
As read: {"value": 500, "unit": "mL"}
